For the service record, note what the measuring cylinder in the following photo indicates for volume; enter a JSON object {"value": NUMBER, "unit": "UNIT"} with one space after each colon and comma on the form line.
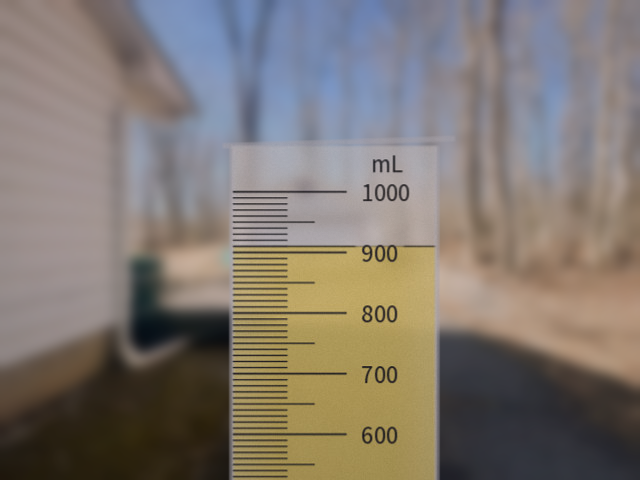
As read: {"value": 910, "unit": "mL"}
